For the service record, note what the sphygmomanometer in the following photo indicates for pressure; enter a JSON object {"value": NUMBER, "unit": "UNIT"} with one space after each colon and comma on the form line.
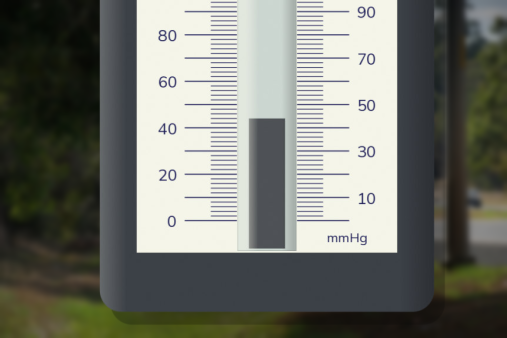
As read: {"value": 44, "unit": "mmHg"}
